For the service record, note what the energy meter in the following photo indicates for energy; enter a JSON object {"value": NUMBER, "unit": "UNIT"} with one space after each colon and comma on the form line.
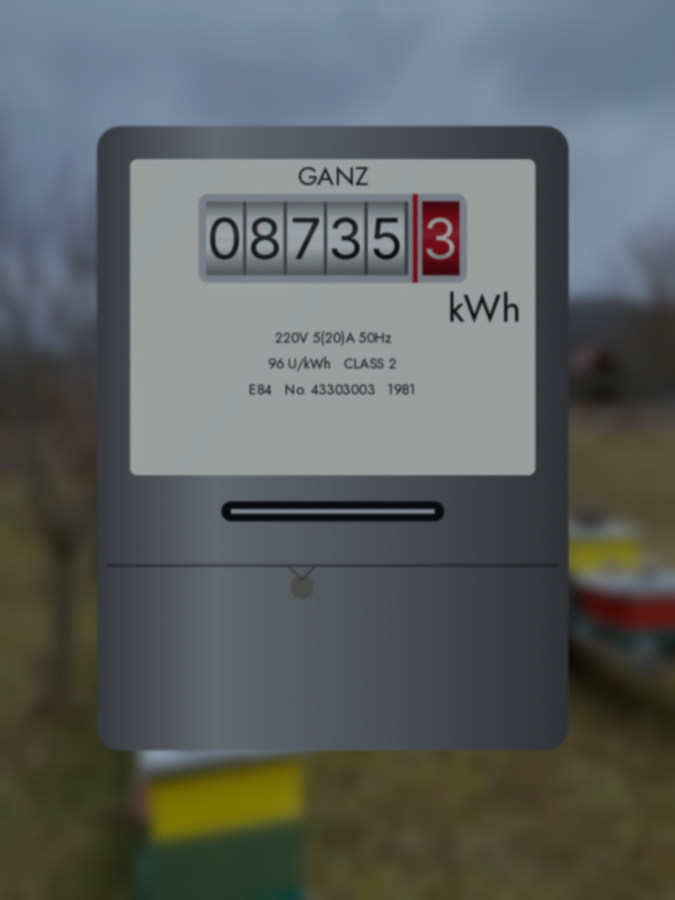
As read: {"value": 8735.3, "unit": "kWh"}
